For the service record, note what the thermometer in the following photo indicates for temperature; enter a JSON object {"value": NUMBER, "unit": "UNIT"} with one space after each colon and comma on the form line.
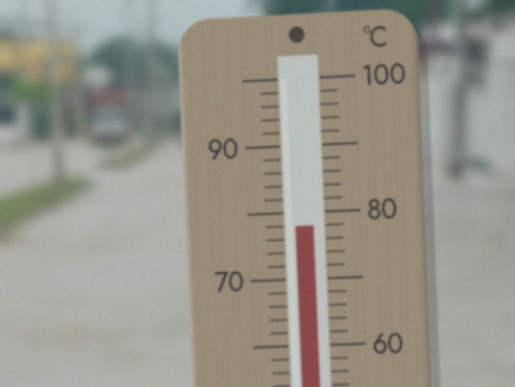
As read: {"value": 78, "unit": "°C"}
